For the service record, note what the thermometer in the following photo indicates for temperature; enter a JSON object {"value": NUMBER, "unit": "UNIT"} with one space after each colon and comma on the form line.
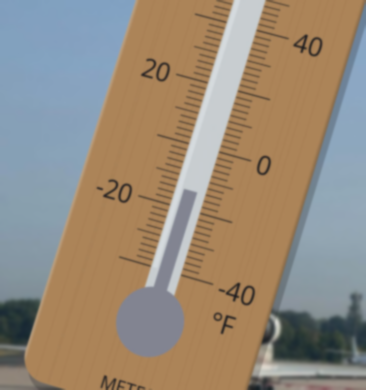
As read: {"value": -14, "unit": "°F"}
